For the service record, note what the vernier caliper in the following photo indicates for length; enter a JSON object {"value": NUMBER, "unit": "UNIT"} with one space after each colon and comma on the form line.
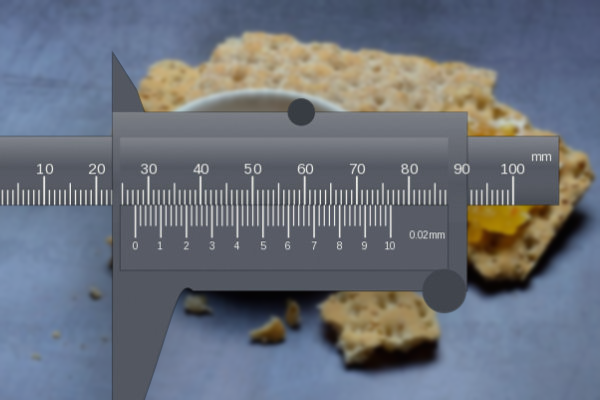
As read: {"value": 27.5, "unit": "mm"}
